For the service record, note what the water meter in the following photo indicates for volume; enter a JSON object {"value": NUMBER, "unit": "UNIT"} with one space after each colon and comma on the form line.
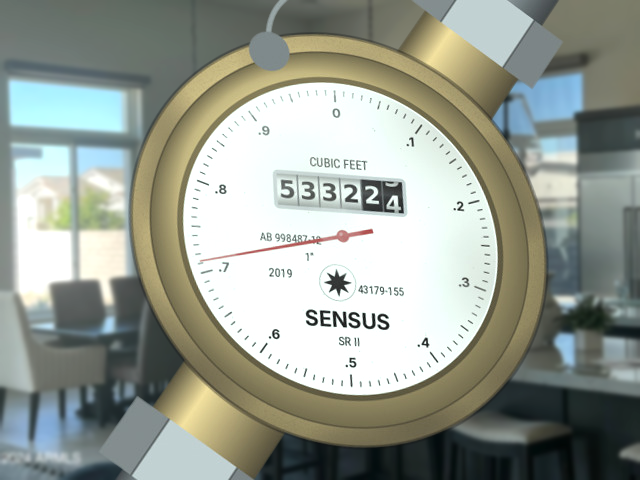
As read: {"value": 533223.71, "unit": "ft³"}
